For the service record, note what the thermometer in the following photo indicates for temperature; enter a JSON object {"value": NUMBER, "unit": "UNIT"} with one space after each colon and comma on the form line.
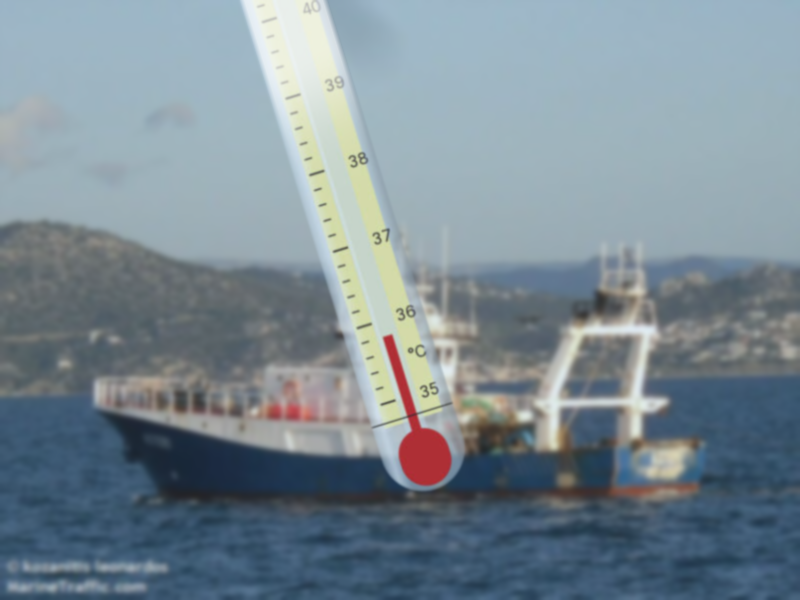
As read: {"value": 35.8, "unit": "°C"}
